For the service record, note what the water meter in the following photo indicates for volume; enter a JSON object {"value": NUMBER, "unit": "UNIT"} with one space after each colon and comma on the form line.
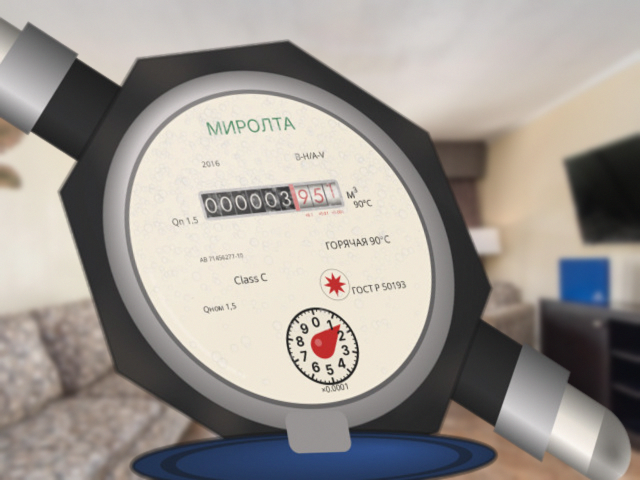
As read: {"value": 3.9511, "unit": "m³"}
